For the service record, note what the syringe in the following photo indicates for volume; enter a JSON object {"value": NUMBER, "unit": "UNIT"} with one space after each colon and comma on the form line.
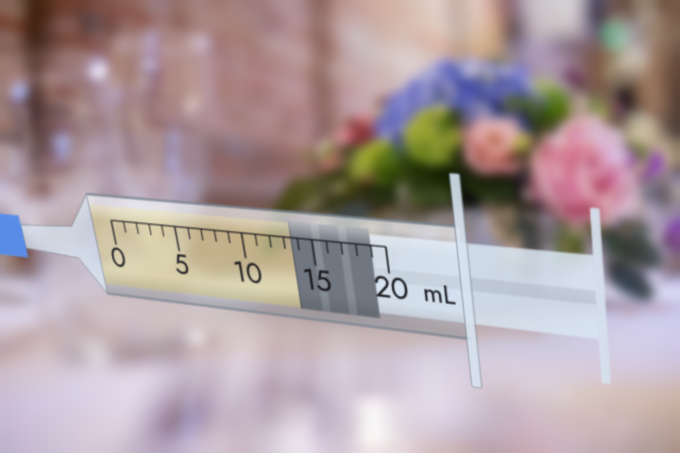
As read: {"value": 13.5, "unit": "mL"}
